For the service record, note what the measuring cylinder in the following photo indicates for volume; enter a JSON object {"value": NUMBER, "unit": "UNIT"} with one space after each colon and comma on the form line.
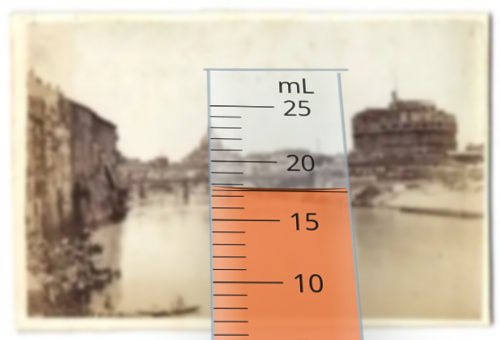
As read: {"value": 17.5, "unit": "mL"}
